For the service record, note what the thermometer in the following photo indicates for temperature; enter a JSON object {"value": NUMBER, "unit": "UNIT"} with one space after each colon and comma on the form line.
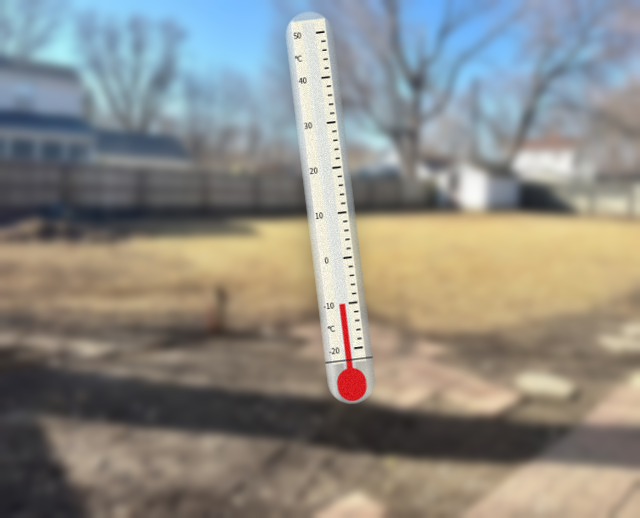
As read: {"value": -10, "unit": "°C"}
